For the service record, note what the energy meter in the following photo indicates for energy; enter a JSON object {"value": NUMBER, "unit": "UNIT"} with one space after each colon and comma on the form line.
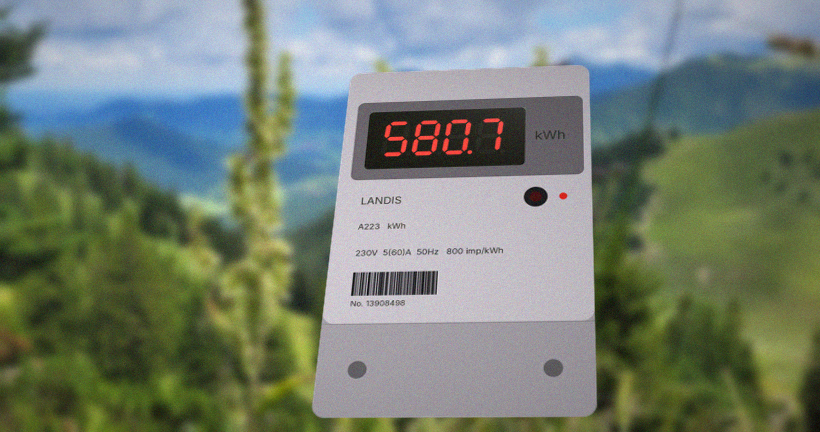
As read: {"value": 580.7, "unit": "kWh"}
